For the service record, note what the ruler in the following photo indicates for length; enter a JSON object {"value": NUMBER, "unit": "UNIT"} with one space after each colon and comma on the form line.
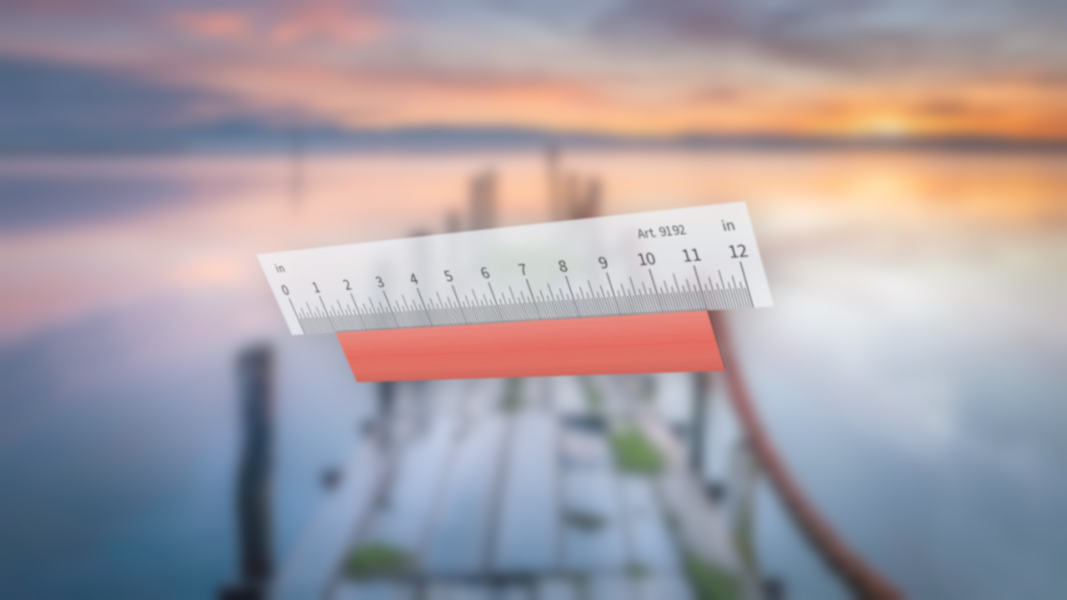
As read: {"value": 10, "unit": "in"}
